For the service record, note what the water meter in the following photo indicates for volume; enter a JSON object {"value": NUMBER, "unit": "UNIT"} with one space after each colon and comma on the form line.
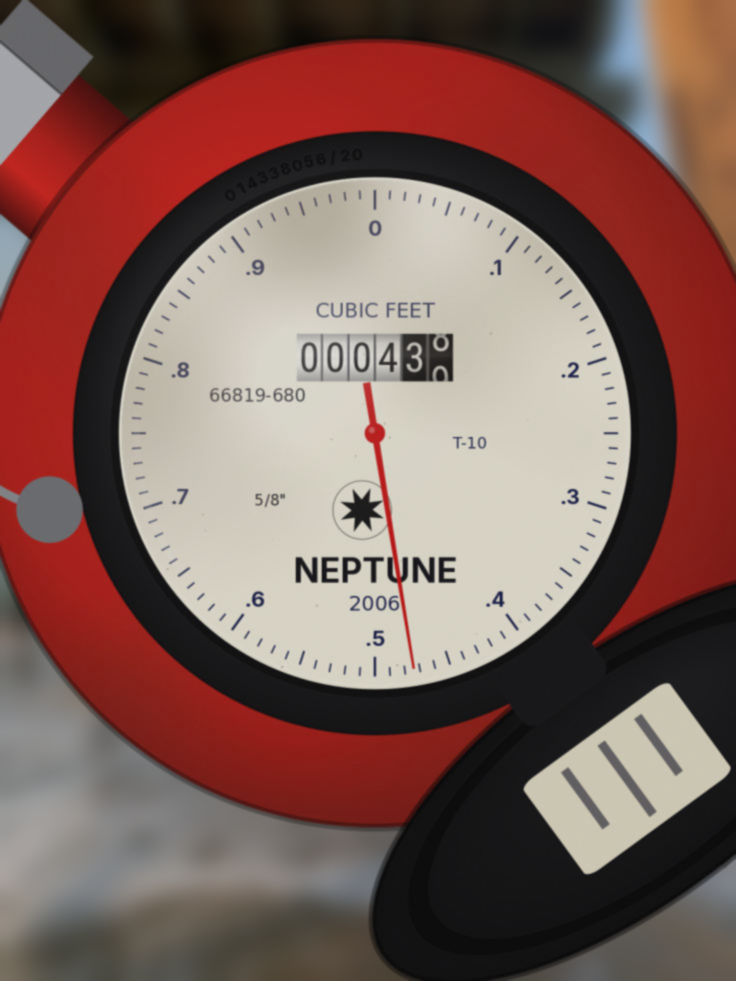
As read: {"value": 438.47, "unit": "ft³"}
